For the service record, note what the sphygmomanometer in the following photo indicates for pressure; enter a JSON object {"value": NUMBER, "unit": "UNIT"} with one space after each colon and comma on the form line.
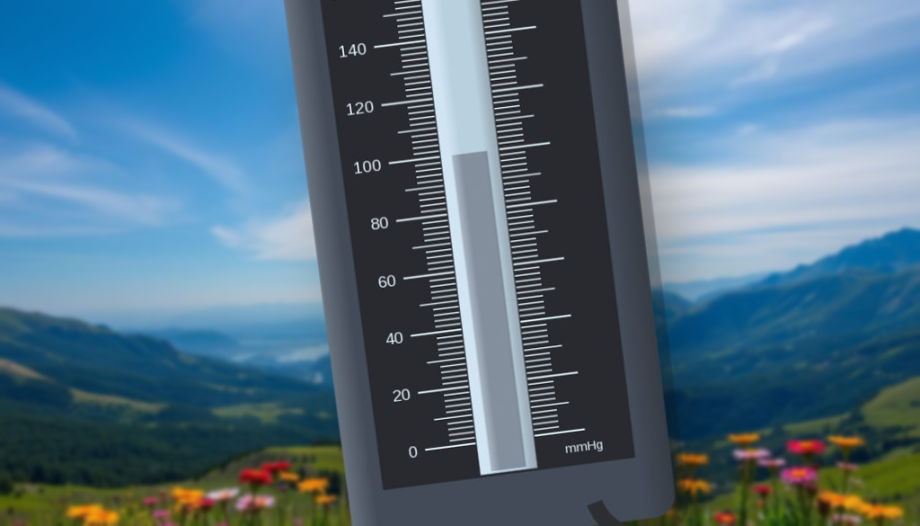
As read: {"value": 100, "unit": "mmHg"}
